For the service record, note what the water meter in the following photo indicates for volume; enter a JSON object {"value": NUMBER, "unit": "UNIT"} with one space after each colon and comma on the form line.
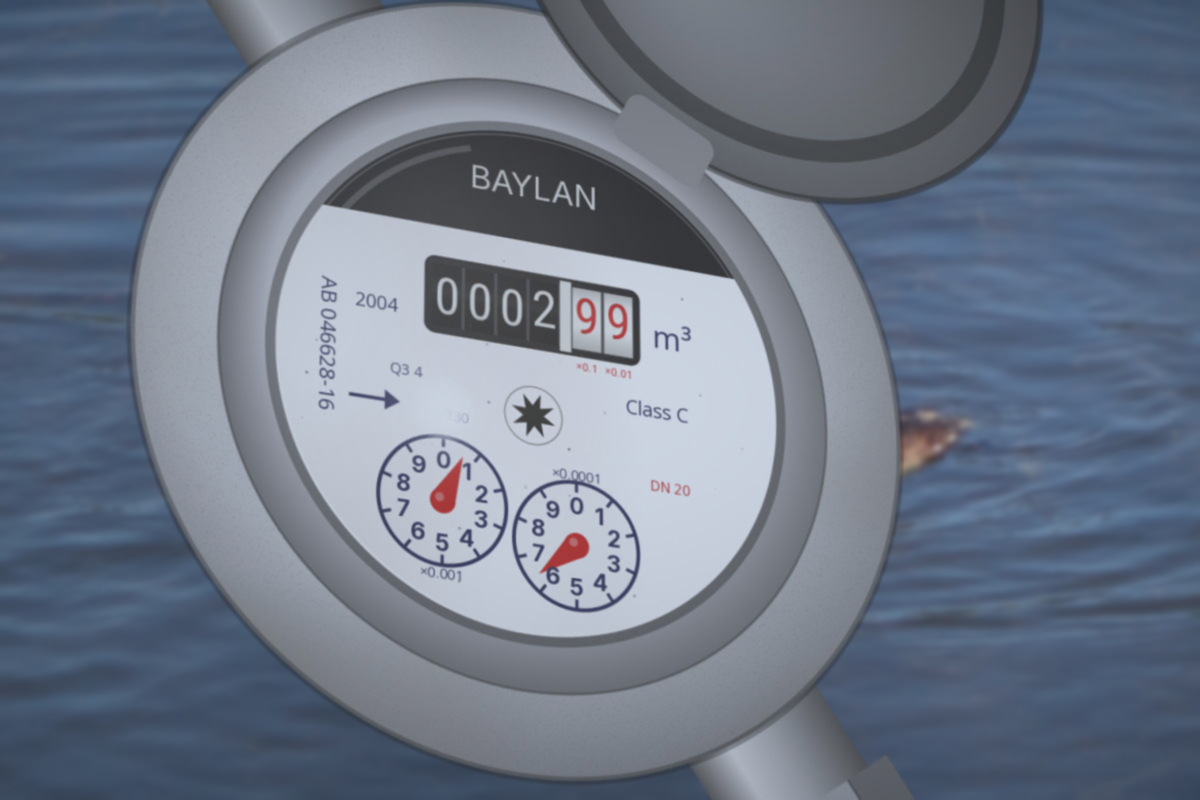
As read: {"value": 2.9906, "unit": "m³"}
